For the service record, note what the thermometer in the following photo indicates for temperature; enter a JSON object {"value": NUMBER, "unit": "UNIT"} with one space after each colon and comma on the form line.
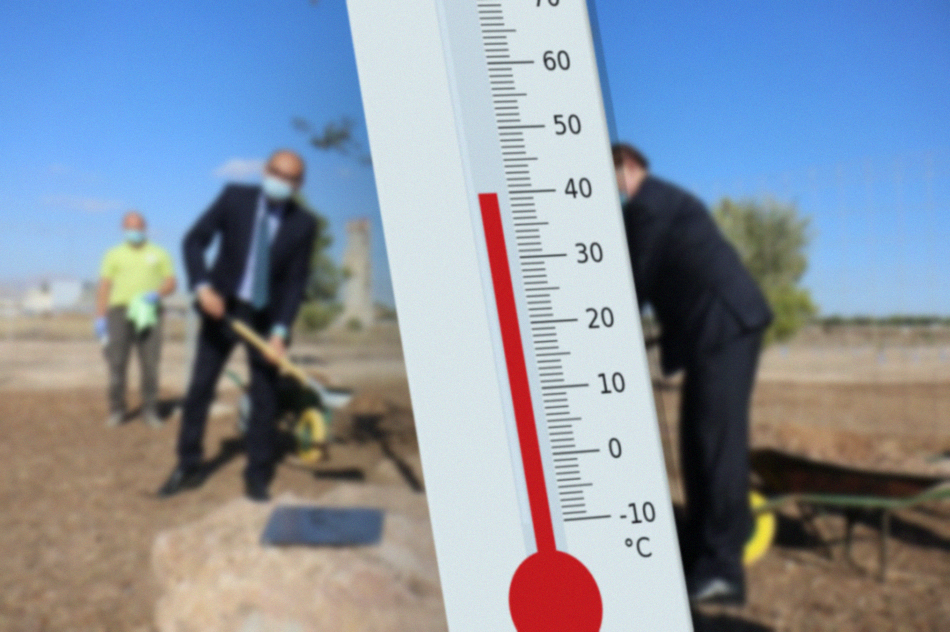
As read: {"value": 40, "unit": "°C"}
